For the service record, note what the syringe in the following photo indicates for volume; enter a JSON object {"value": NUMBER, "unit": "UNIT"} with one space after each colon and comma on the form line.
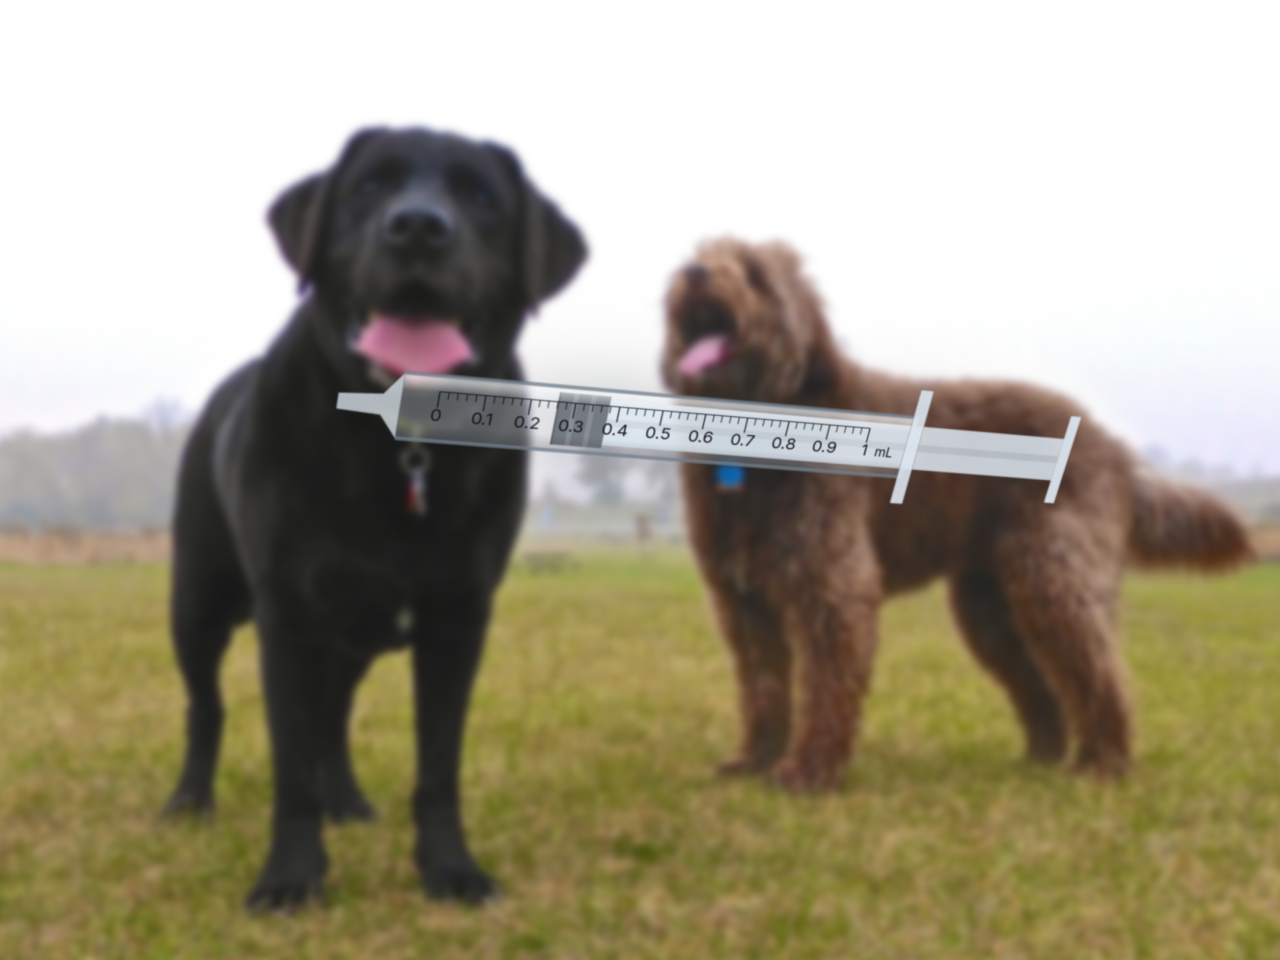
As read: {"value": 0.26, "unit": "mL"}
